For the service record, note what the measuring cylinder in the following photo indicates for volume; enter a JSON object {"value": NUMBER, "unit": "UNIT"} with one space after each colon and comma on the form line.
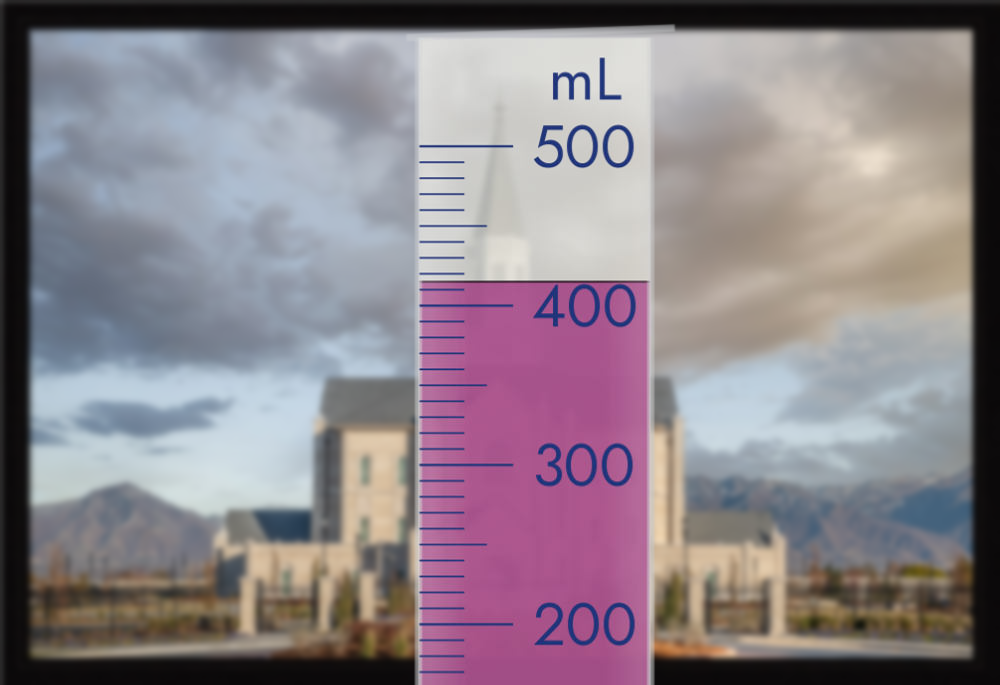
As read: {"value": 415, "unit": "mL"}
